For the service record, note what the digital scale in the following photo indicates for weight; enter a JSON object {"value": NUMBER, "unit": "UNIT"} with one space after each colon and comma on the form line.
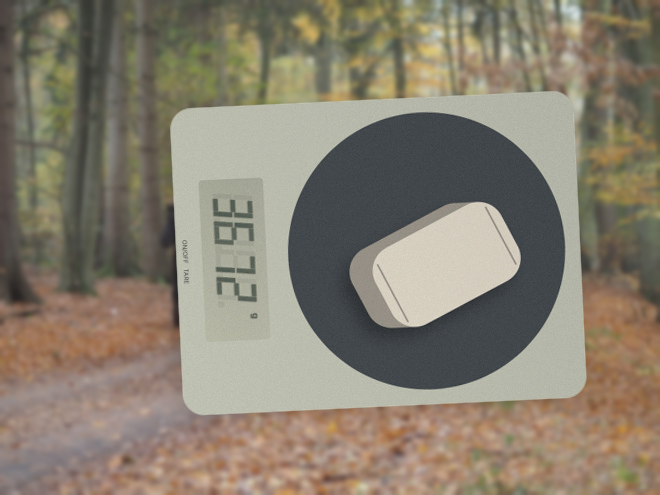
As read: {"value": 3672, "unit": "g"}
